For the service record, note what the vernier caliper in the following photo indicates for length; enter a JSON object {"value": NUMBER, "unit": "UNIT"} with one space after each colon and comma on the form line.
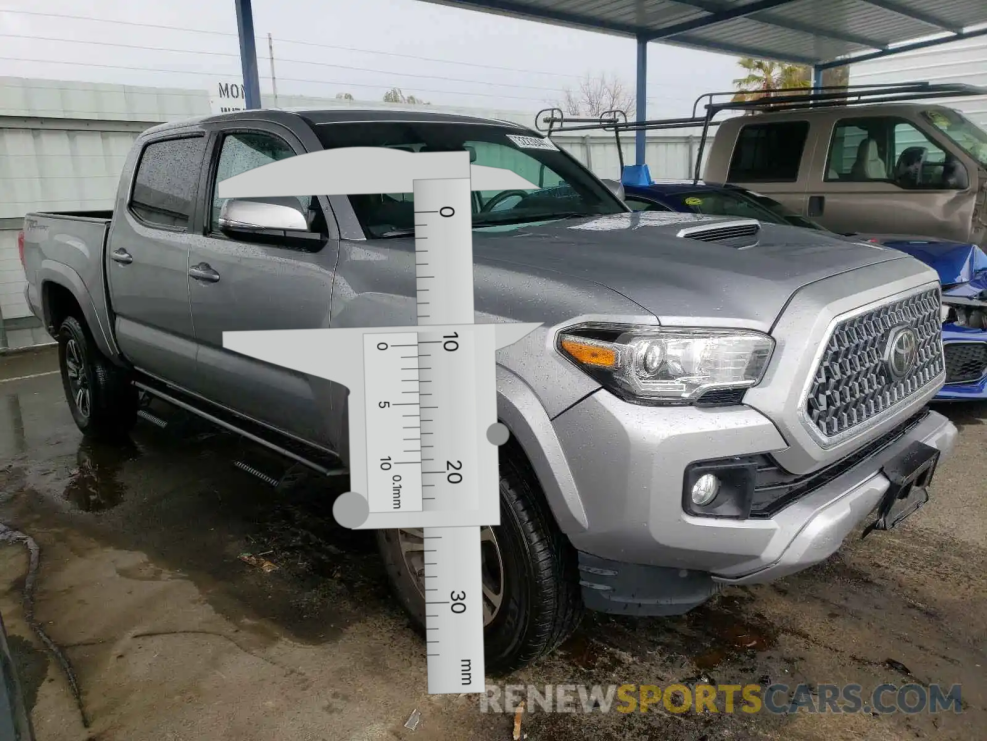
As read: {"value": 10.2, "unit": "mm"}
